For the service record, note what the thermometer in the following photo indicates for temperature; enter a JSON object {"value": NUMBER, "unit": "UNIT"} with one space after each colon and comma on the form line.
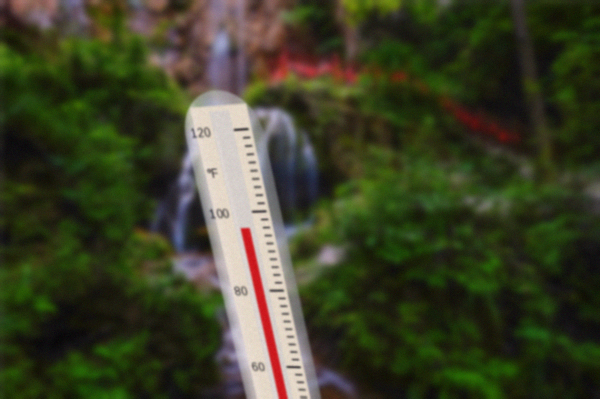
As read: {"value": 96, "unit": "°F"}
